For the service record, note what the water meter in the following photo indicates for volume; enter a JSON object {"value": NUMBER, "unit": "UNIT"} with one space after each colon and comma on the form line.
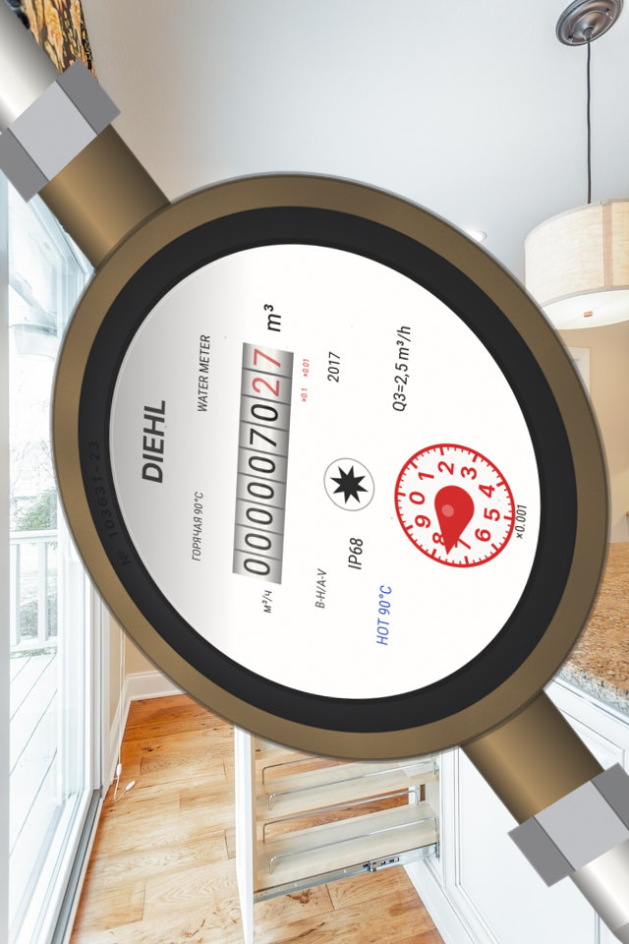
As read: {"value": 70.277, "unit": "m³"}
